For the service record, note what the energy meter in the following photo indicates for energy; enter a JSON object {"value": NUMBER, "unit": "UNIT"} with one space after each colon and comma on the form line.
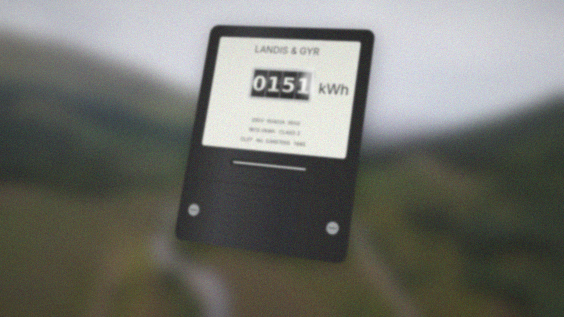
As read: {"value": 151, "unit": "kWh"}
